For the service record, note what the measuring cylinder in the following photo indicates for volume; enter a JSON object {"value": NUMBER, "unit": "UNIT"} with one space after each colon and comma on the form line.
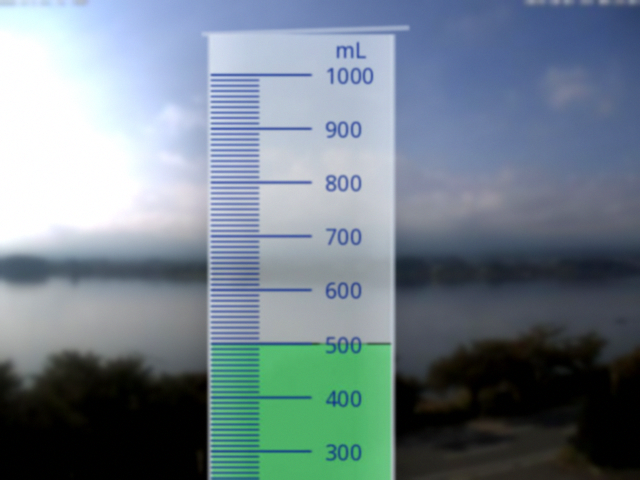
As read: {"value": 500, "unit": "mL"}
